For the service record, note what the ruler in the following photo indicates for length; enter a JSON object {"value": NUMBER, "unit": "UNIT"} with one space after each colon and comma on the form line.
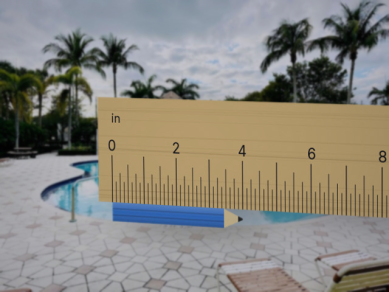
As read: {"value": 4, "unit": "in"}
